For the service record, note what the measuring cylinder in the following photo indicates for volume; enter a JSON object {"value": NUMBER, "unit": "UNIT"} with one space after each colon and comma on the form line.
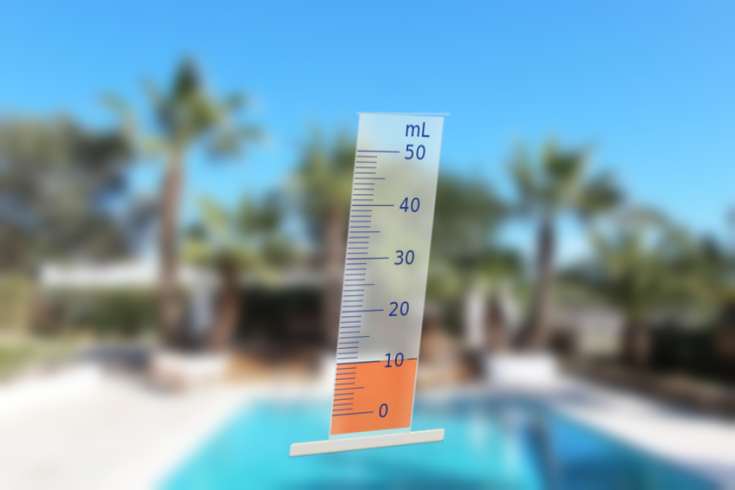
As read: {"value": 10, "unit": "mL"}
